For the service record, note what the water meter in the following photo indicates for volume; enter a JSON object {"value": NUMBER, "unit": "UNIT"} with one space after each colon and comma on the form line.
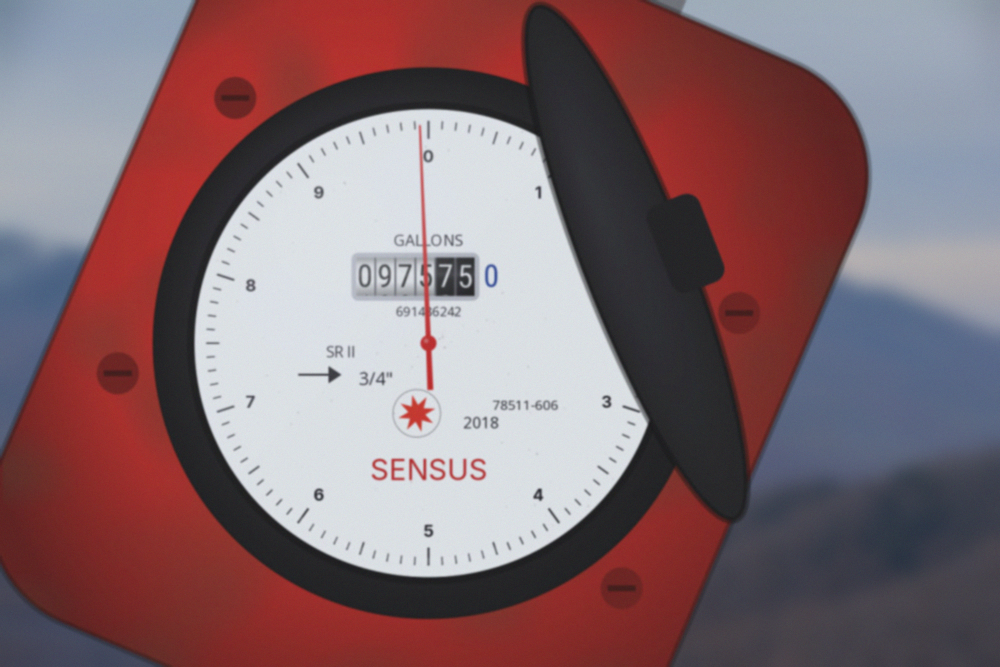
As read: {"value": 975749.9, "unit": "gal"}
